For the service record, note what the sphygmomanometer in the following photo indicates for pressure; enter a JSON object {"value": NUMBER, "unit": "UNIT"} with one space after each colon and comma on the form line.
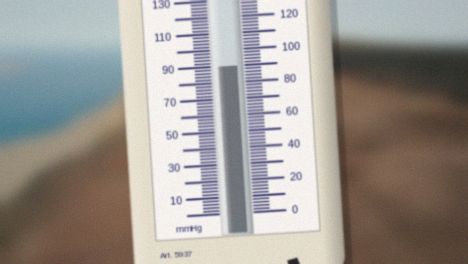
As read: {"value": 90, "unit": "mmHg"}
